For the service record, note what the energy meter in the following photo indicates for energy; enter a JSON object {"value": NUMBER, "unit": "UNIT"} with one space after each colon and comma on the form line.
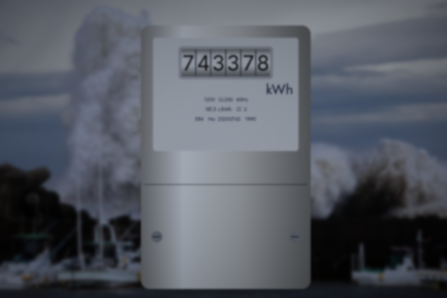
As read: {"value": 743378, "unit": "kWh"}
